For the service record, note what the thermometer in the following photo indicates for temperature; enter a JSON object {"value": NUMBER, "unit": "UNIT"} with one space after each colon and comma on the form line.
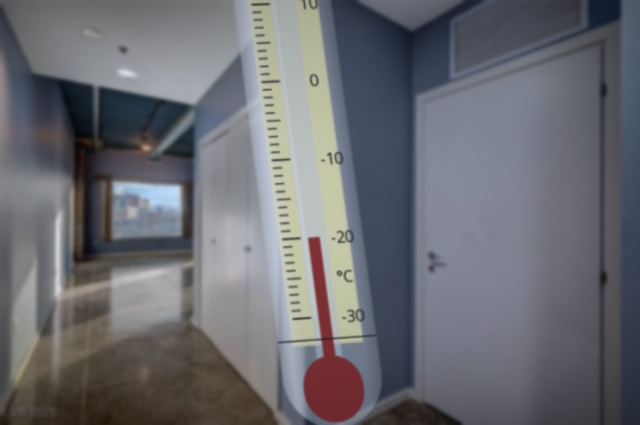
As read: {"value": -20, "unit": "°C"}
